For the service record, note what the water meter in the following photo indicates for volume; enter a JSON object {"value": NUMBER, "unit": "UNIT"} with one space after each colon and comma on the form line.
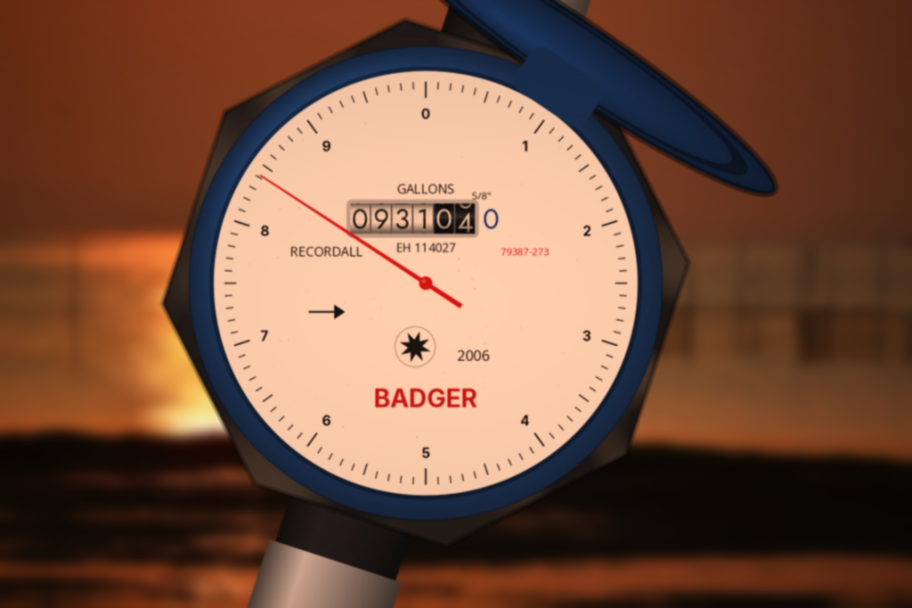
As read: {"value": 931038.4, "unit": "gal"}
